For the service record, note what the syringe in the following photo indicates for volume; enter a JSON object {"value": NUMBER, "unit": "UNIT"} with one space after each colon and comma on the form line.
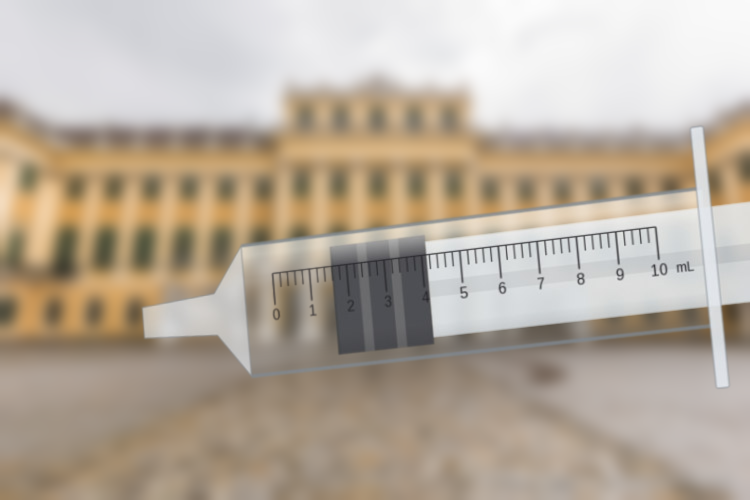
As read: {"value": 1.6, "unit": "mL"}
